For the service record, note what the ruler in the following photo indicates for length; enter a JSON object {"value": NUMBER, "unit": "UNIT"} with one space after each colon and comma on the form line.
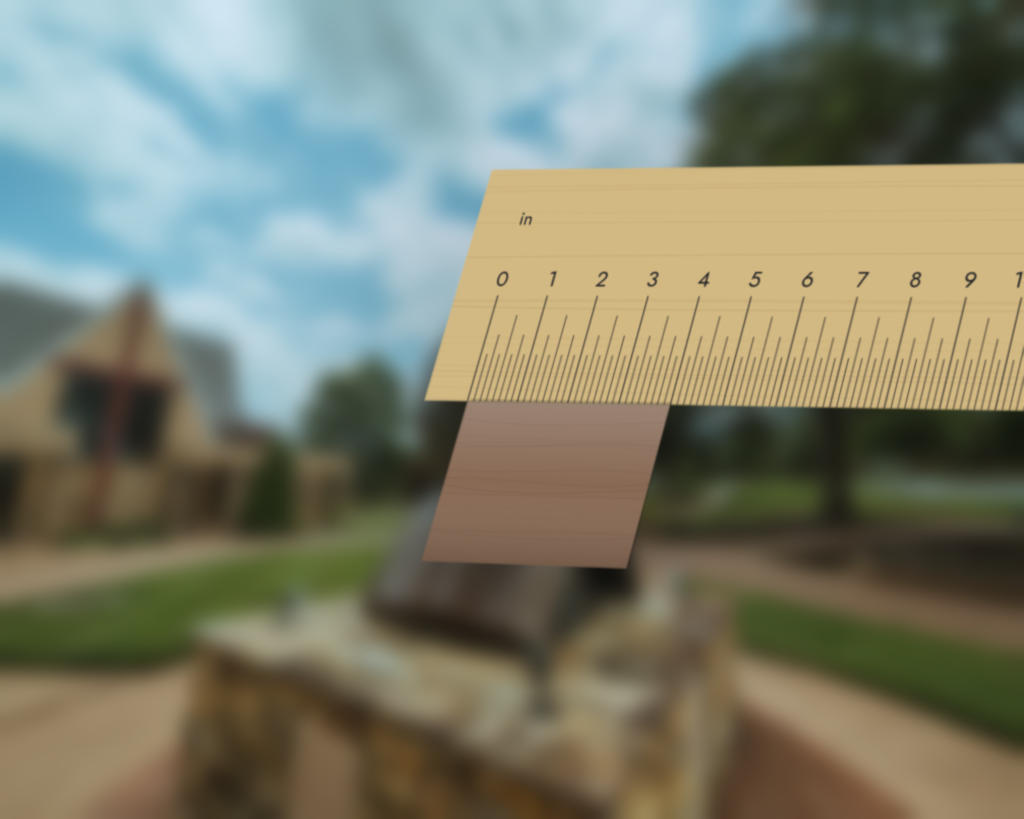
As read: {"value": 4, "unit": "in"}
